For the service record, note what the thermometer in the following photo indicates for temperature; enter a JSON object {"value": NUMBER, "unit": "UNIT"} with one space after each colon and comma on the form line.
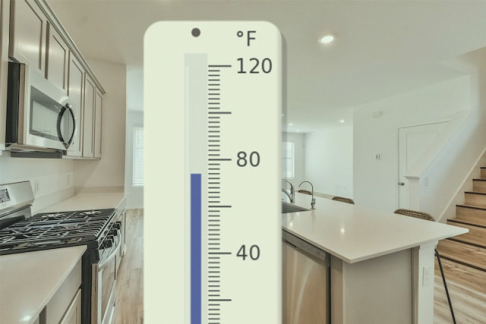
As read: {"value": 74, "unit": "°F"}
